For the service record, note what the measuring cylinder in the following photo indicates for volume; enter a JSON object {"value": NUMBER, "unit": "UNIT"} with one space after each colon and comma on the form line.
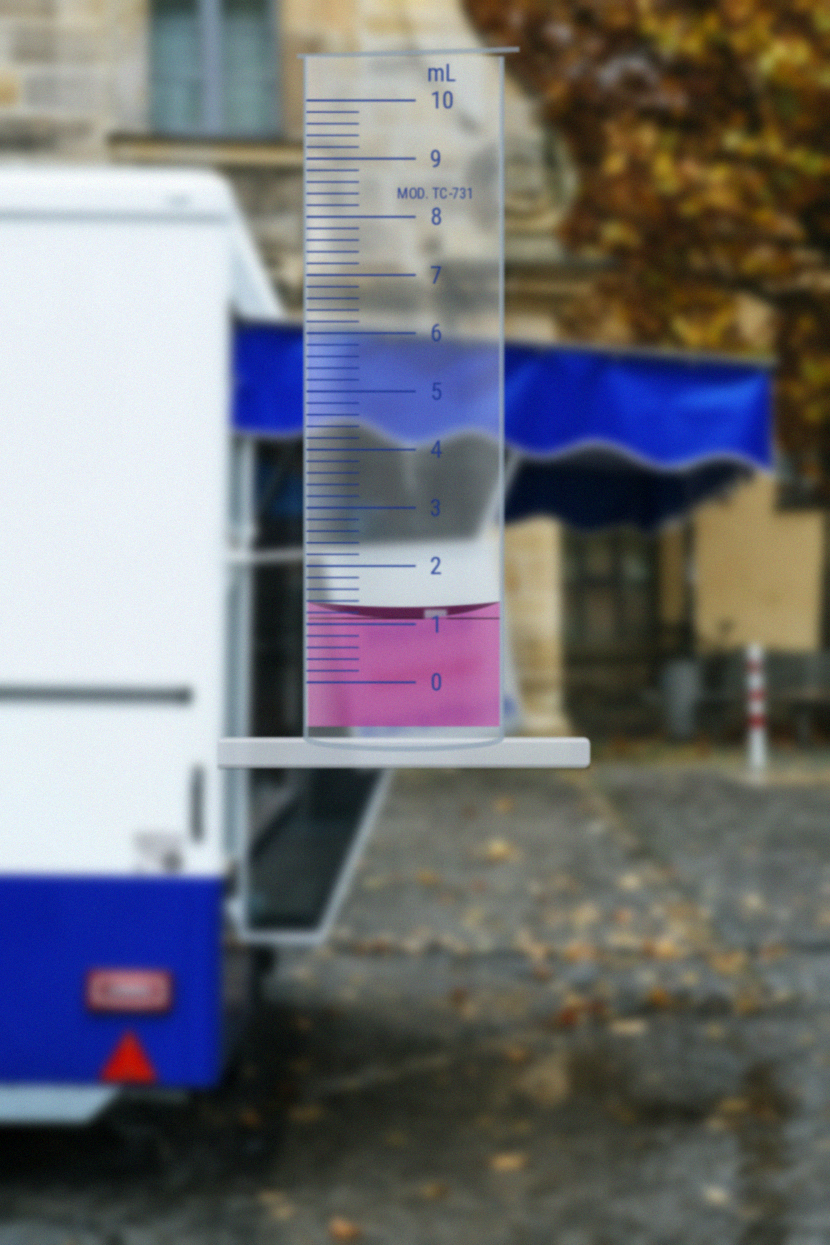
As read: {"value": 1.1, "unit": "mL"}
